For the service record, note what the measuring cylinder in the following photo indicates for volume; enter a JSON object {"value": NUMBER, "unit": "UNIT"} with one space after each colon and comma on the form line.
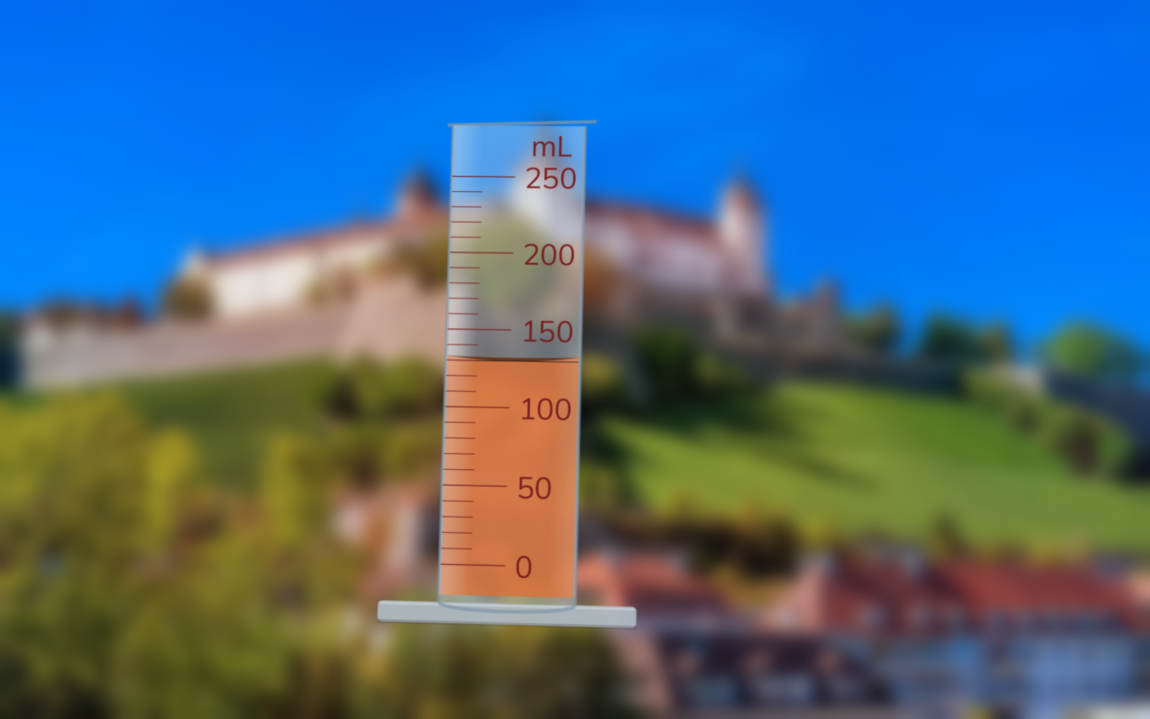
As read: {"value": 130, "unit": "mL"}
